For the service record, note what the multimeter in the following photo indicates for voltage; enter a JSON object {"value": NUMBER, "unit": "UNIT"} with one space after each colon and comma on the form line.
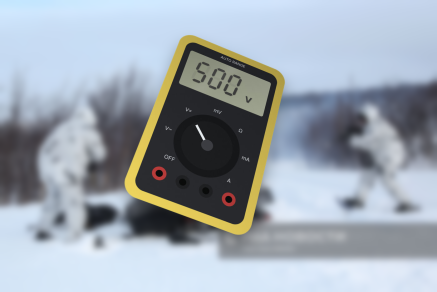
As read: {"value": 500, "unit": "V"}
